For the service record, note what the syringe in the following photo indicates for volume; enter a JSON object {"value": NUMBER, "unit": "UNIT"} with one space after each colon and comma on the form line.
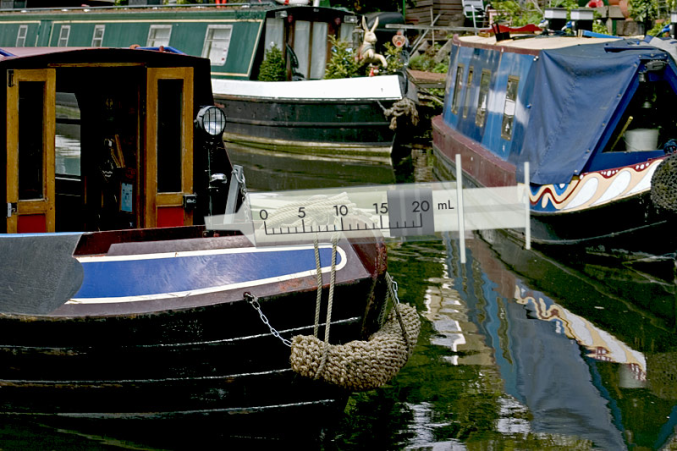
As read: {"value": 16, "unit": "mL"}
